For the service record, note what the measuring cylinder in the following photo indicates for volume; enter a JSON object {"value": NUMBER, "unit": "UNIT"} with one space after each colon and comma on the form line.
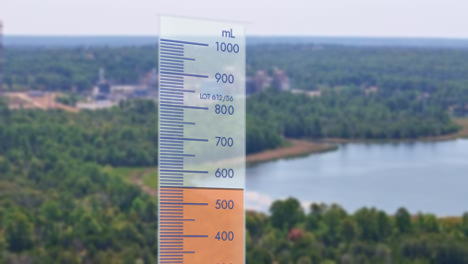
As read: {"value": 550, "unit": "mL"}
